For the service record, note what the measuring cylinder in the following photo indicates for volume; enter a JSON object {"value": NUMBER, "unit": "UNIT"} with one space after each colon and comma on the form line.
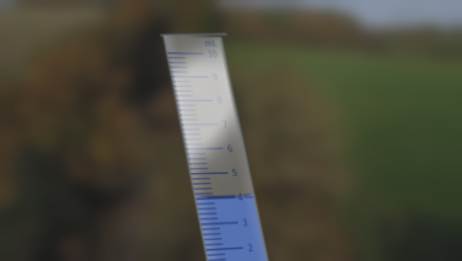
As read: {"value": 4, "unit": "mL"}
